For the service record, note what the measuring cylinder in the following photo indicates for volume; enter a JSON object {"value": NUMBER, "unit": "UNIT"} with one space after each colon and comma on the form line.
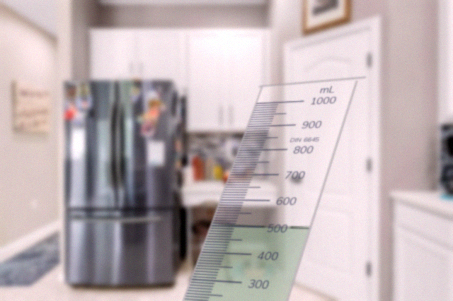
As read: {"value": 500, "unit": "mL"}
